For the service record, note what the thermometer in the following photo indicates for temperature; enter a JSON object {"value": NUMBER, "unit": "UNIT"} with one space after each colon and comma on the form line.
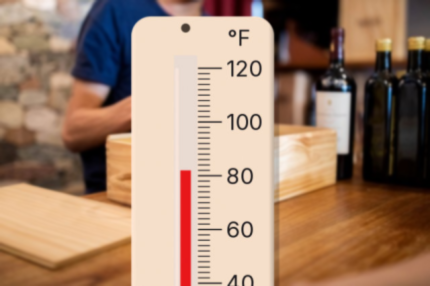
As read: {"value": 82, "unit": "°F"}
